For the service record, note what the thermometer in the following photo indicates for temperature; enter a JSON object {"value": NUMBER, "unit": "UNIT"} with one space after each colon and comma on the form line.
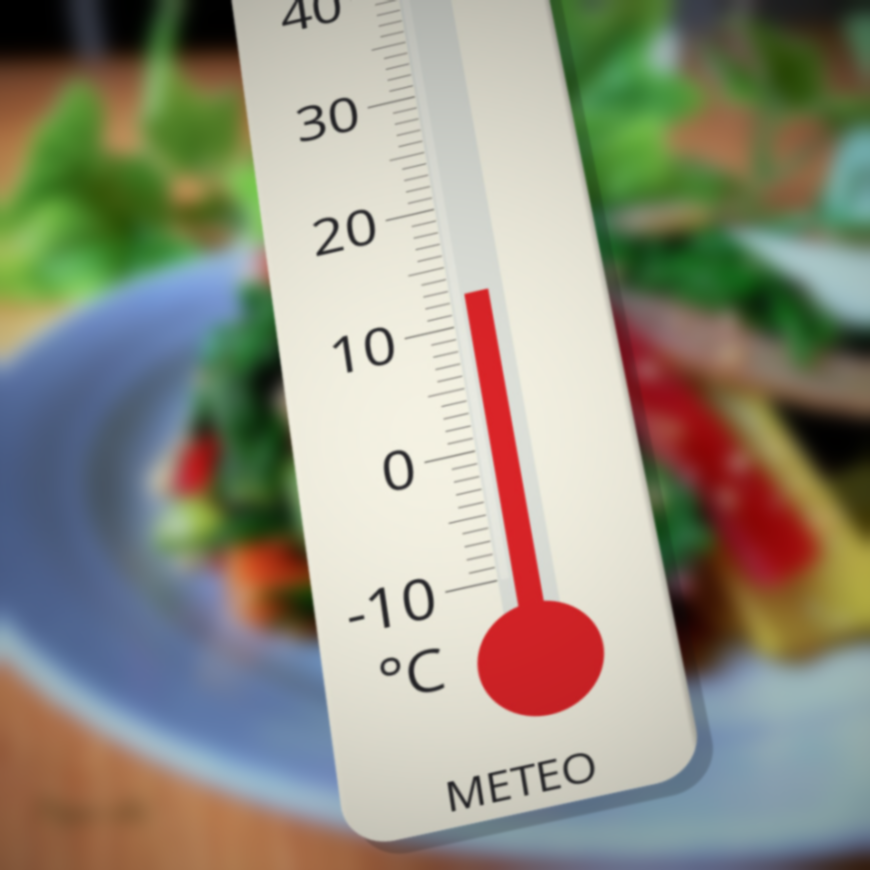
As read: {"value": 12.5, "unit": "°C"}
